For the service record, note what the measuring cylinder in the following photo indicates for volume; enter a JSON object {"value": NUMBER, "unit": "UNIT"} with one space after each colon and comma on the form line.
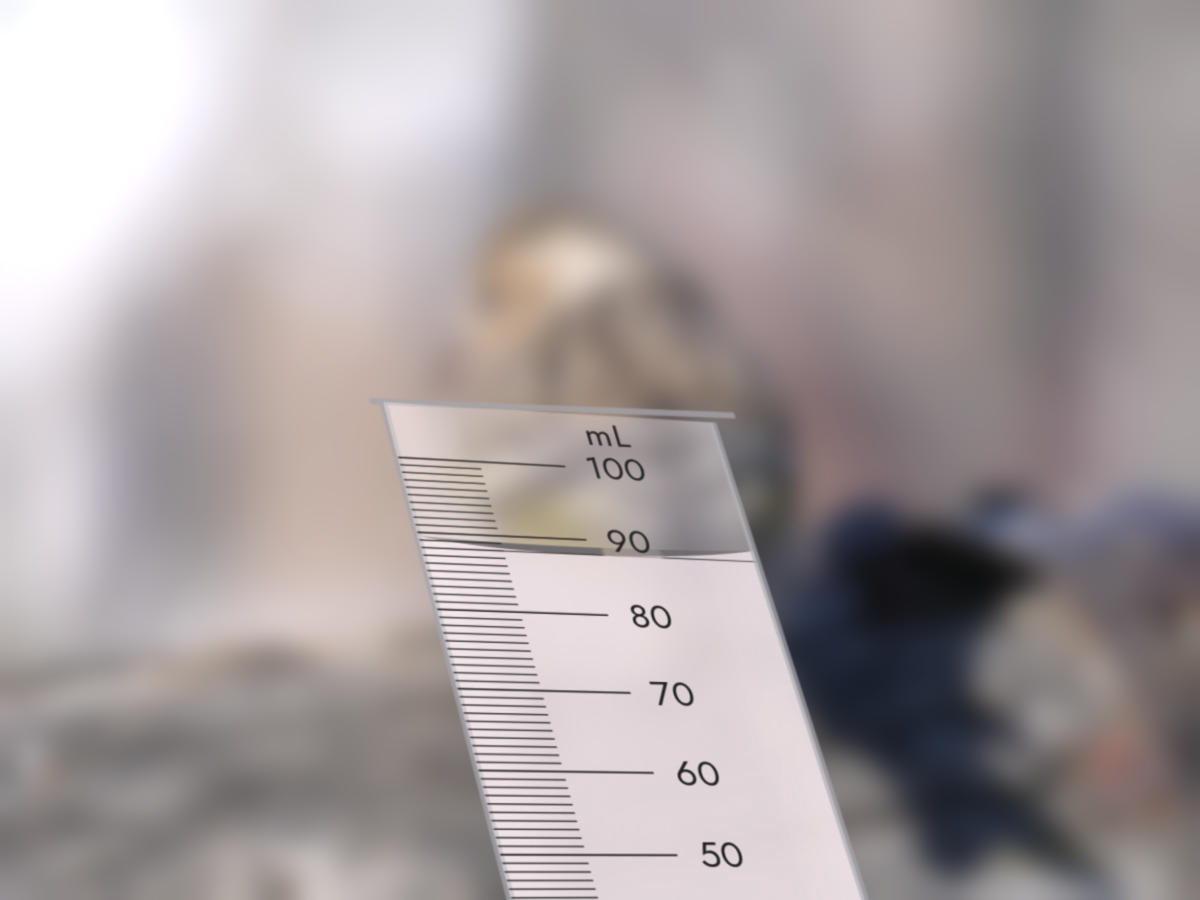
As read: {"value": 88, "unit": "mL"}
